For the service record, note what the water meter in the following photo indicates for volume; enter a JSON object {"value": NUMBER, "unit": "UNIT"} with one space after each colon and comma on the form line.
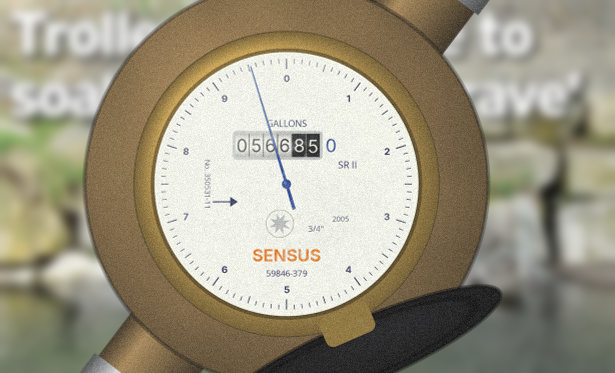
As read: {"value": 566849.5, "unit": "gal"}
